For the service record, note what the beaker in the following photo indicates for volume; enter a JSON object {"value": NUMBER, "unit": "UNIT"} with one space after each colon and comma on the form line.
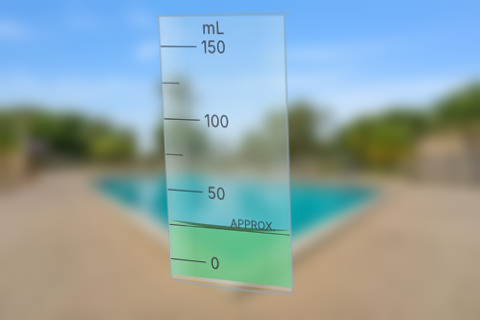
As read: {"value": 25, "unit": "mL"}
